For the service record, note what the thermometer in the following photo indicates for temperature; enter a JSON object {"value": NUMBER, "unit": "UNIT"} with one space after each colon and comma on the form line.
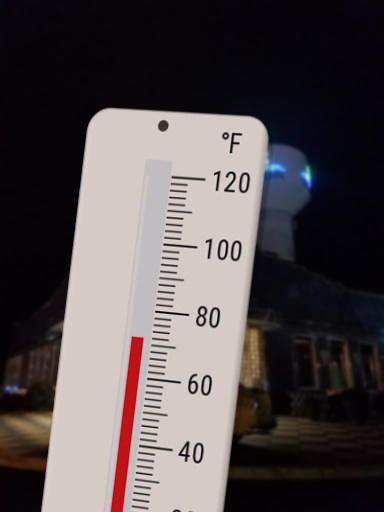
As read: {"value": 72, "unit": "°F"}
